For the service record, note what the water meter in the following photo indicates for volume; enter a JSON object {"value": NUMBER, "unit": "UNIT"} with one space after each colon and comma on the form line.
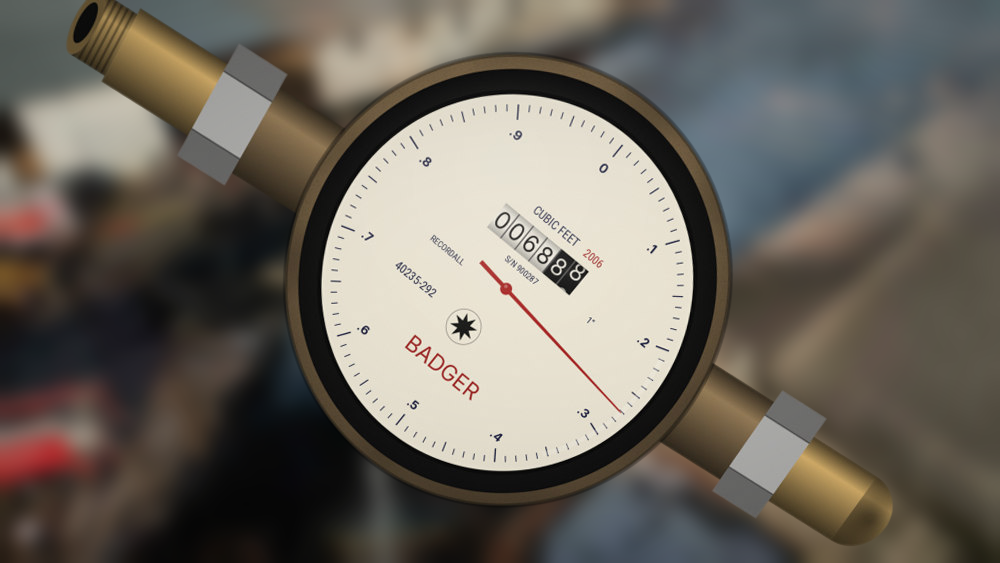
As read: {"value": 6888.27, "unit": "ft³"}
